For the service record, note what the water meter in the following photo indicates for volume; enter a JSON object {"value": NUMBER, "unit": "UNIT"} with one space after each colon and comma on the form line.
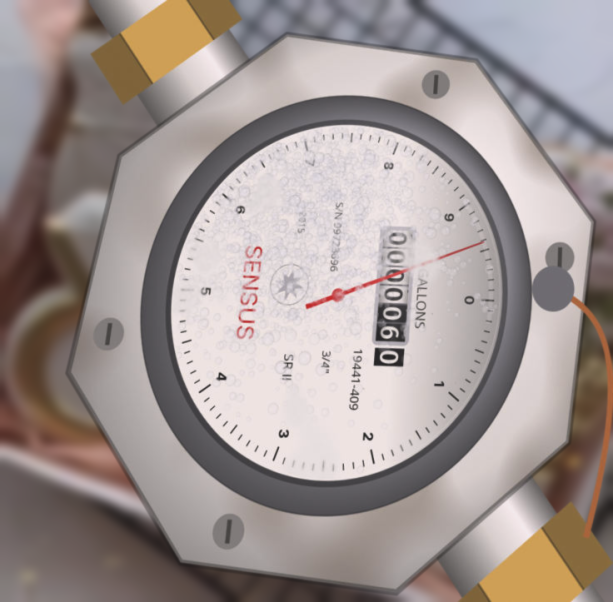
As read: {"value": 59.4, "unit": "gal"}
